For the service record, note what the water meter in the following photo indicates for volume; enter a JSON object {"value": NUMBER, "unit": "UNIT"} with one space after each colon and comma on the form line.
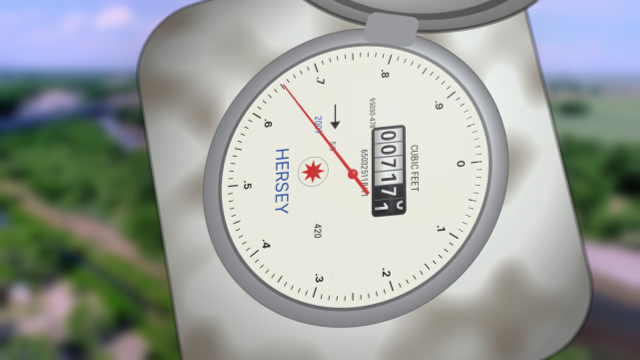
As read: {"value": 7170.65, "unit": "ft³"}
